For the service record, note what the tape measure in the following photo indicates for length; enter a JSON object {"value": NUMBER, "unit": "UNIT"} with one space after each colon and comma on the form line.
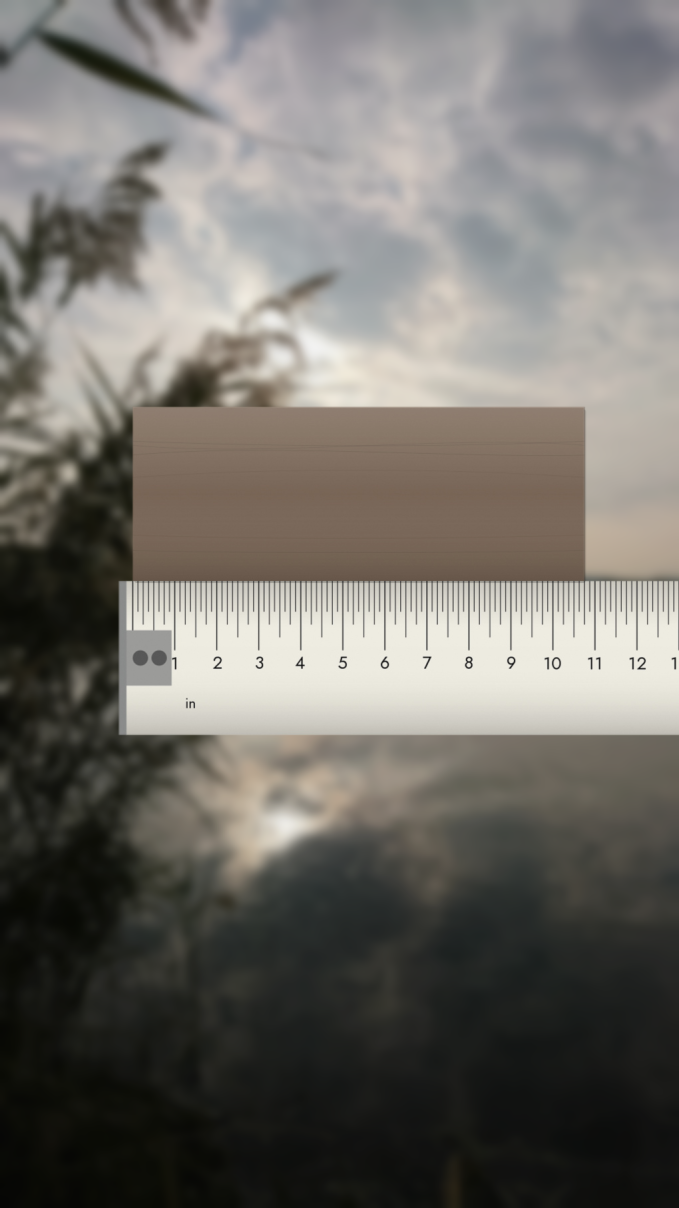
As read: {"value": 10.75, "unit": "in"}
